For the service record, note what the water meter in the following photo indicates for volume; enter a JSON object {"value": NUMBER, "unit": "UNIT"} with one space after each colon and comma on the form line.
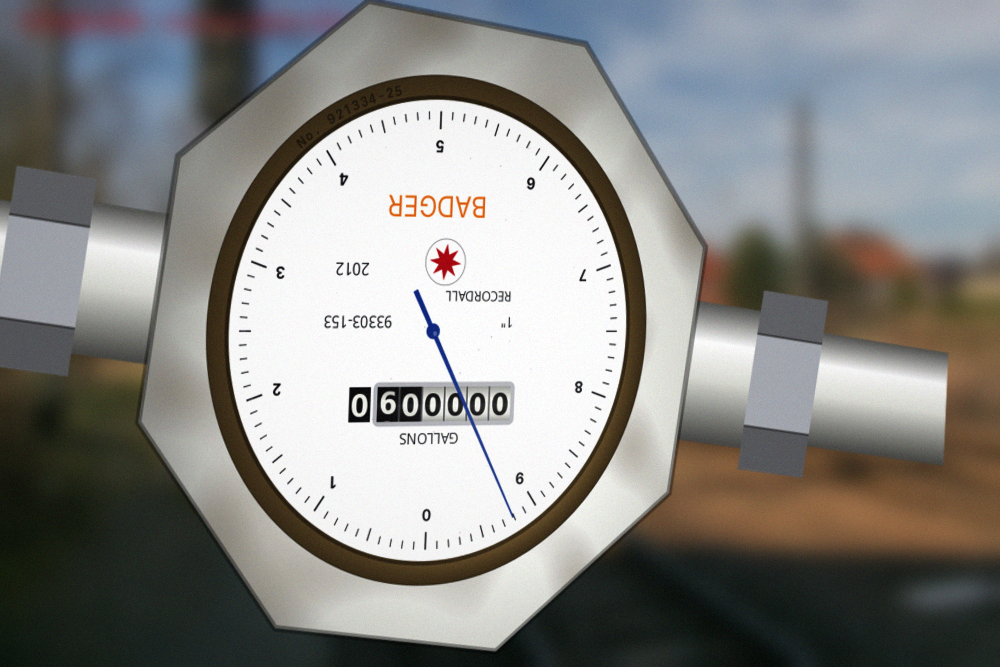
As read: {"value": 89.2, "unit": "gal"}
